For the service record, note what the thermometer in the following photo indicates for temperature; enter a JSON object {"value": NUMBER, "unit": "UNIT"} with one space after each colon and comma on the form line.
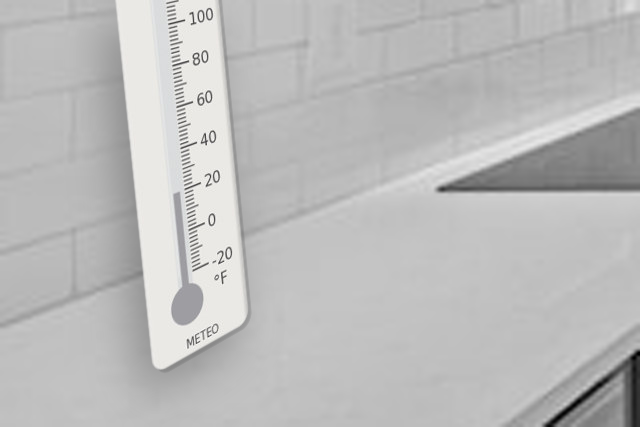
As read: {"value": 20, "unit": "°F"}
